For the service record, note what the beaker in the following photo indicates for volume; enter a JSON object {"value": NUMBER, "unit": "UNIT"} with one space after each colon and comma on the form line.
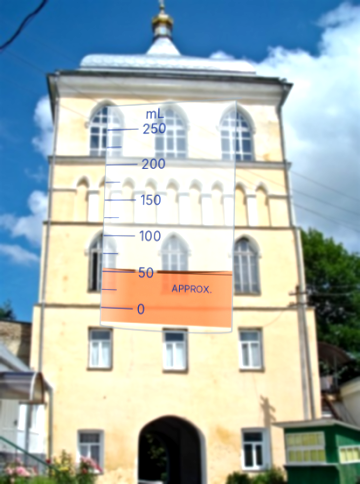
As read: {"value": 50, "unit": "mL"}
